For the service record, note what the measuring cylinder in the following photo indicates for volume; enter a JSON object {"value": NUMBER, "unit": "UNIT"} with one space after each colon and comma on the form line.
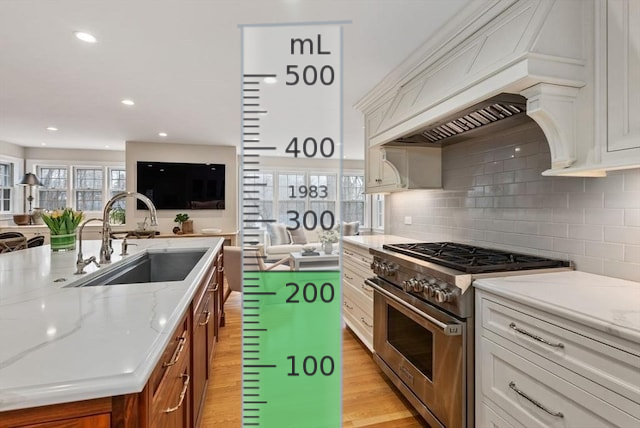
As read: {"value": 230, "unit": "mL"}
